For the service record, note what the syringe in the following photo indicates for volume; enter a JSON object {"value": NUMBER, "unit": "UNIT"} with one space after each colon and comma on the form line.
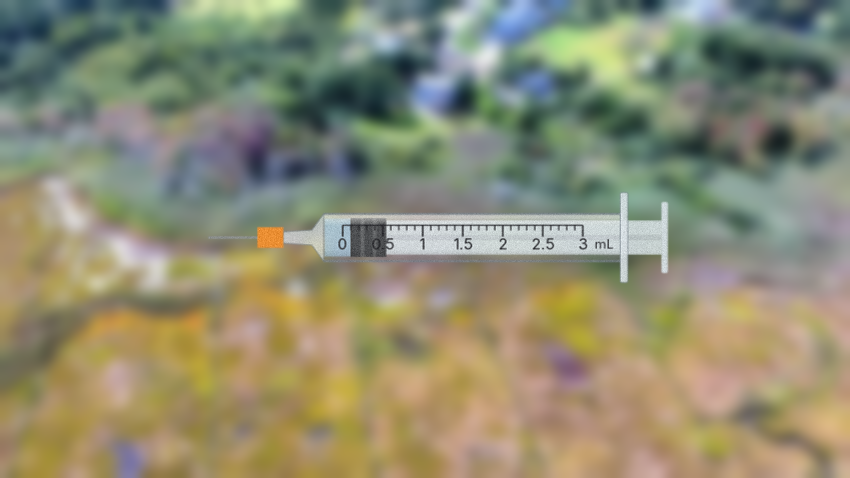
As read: {"value": 0.1, "unit": "mL"}
